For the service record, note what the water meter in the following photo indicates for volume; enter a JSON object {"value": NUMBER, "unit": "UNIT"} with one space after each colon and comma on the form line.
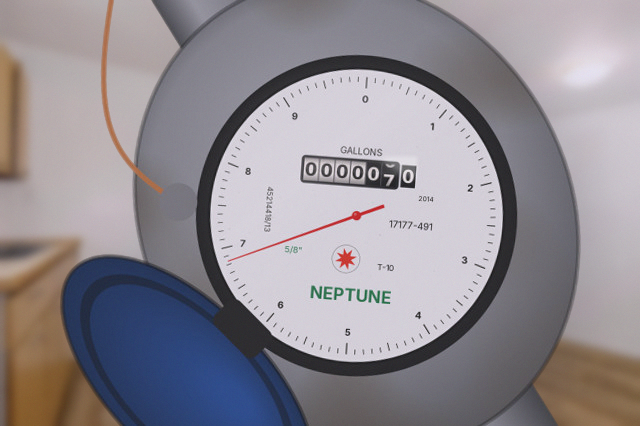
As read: {"value": 66.8, "unit": "gal"}
